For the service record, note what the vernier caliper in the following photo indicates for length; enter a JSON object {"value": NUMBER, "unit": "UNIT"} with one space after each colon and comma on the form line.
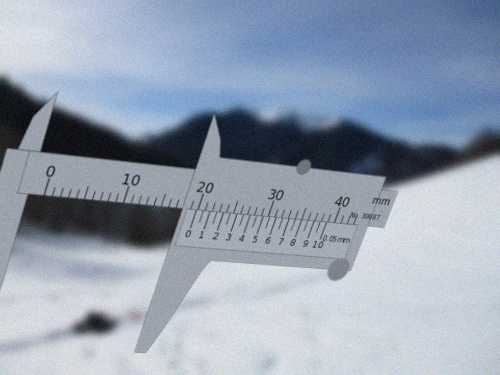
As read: {"value": 19.8, "unit": "mm"}
